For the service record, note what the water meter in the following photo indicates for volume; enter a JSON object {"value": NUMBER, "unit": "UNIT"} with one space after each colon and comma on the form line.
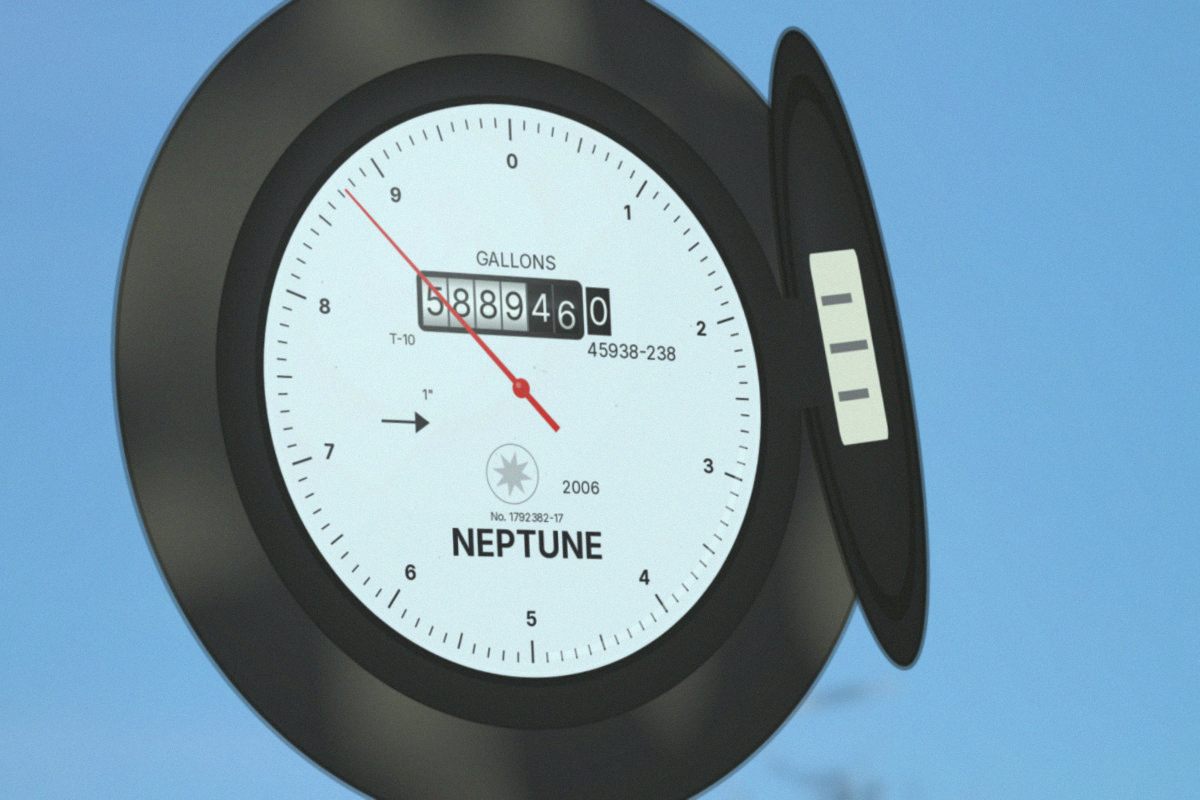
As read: {"value": 5889458.7, "unit": "gal"}
